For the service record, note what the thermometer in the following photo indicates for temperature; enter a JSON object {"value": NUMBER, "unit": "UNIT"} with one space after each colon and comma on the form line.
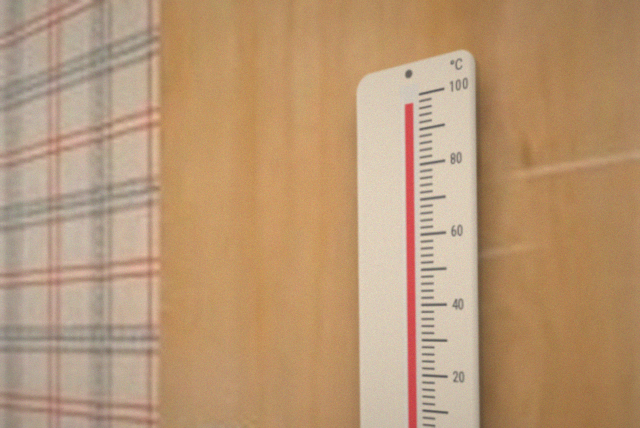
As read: {"value": 98, "unit": "°C"}
